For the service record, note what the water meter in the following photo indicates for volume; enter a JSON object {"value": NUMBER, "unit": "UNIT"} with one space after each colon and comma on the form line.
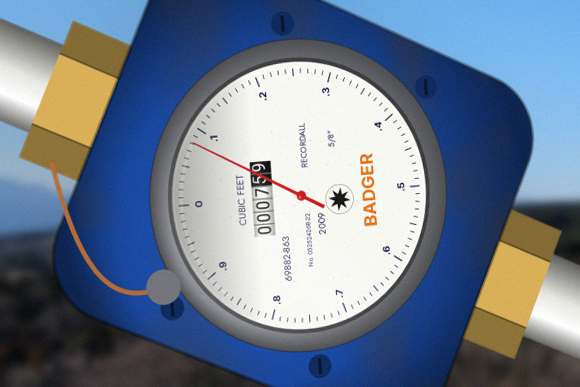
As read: {"value": 759.08, "unit": "ft³"}
